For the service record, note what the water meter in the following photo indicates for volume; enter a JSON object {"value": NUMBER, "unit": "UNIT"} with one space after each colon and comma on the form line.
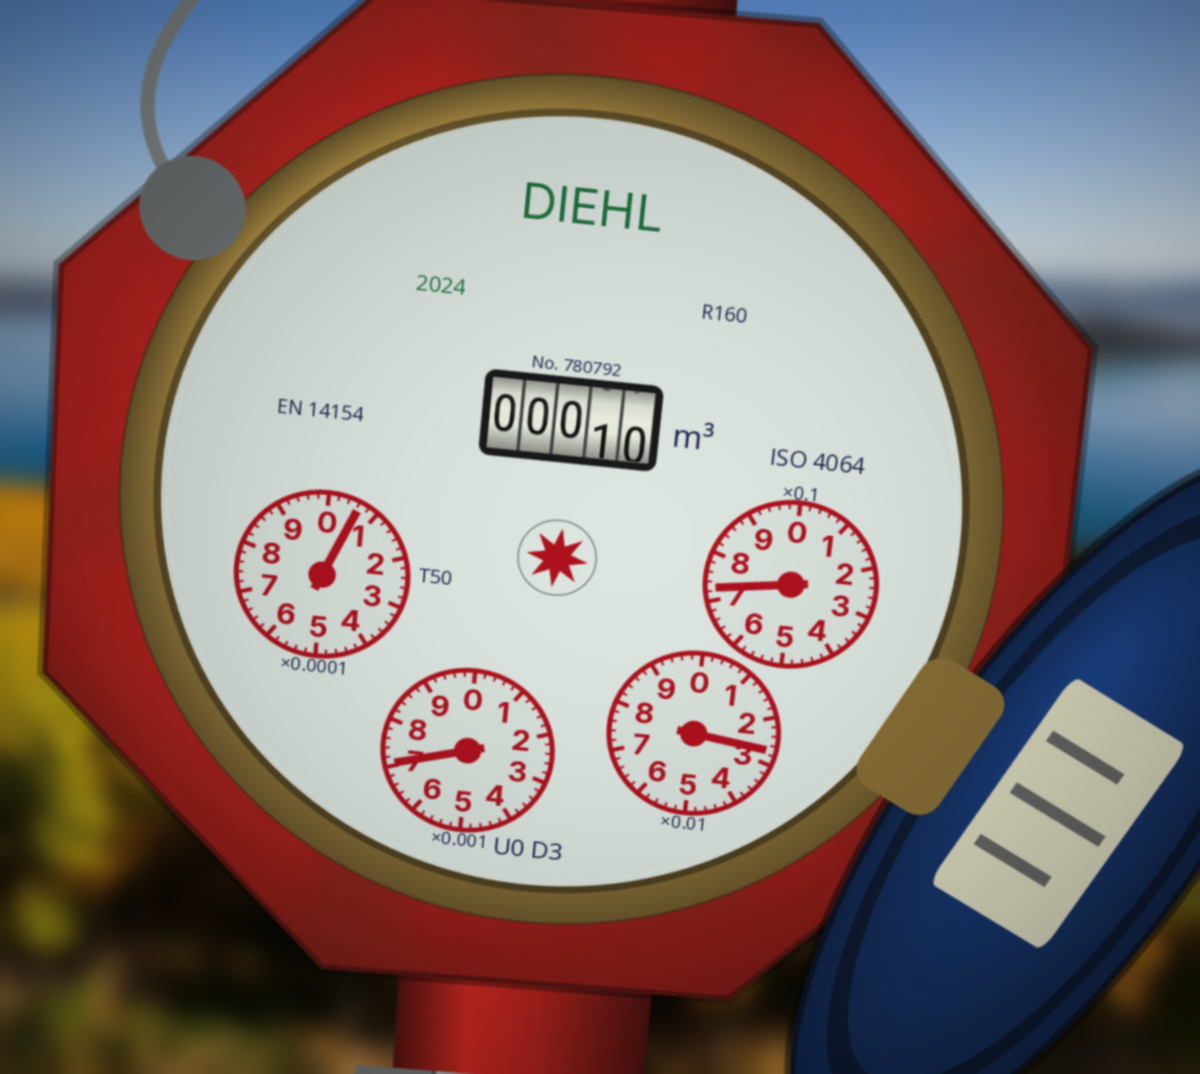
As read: {"value": 9.7270, "unit": "m³"}
